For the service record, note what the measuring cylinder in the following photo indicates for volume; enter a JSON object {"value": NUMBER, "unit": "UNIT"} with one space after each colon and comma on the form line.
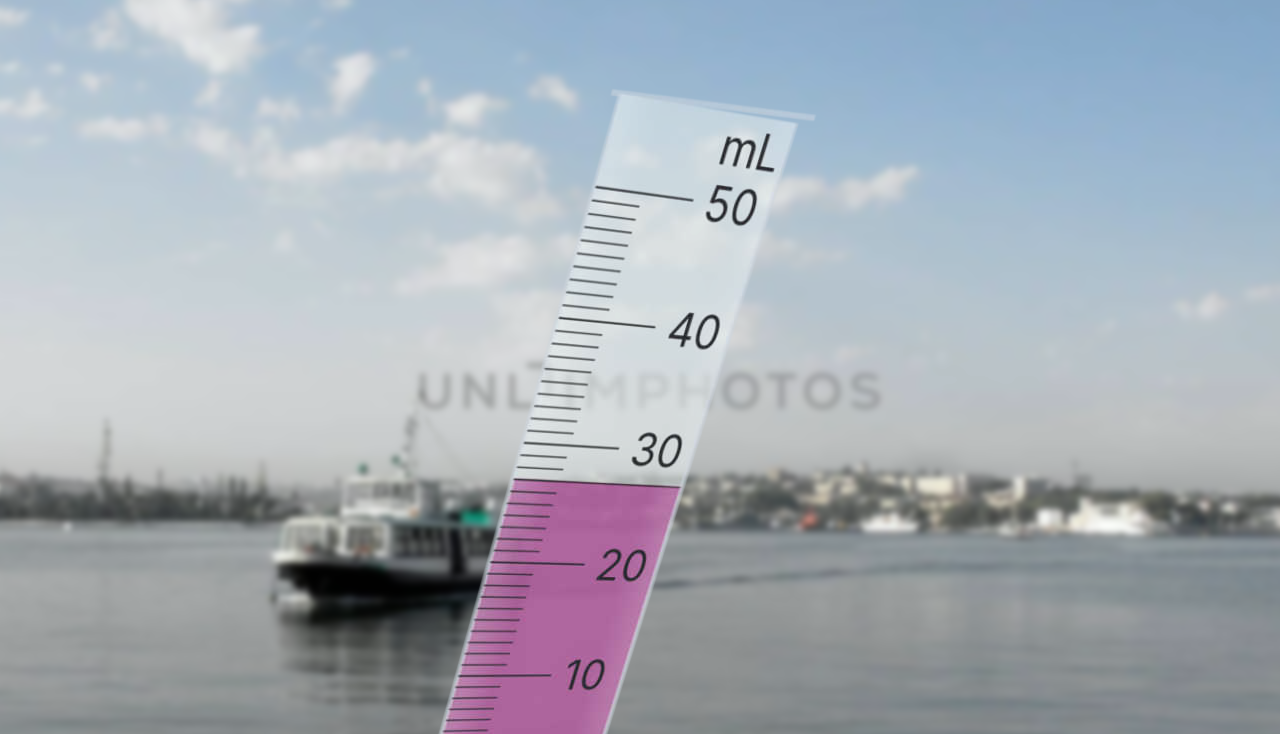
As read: {"value": 27, "unit": "mL"}
